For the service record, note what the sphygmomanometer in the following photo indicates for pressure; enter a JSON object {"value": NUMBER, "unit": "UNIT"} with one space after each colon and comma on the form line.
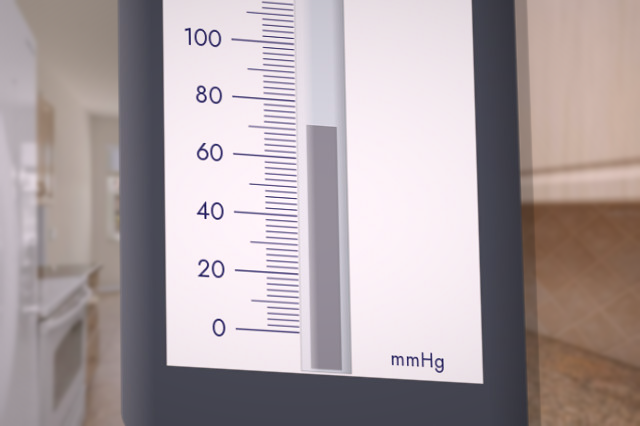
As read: {"value": 72, "unit": "mmHg"}
